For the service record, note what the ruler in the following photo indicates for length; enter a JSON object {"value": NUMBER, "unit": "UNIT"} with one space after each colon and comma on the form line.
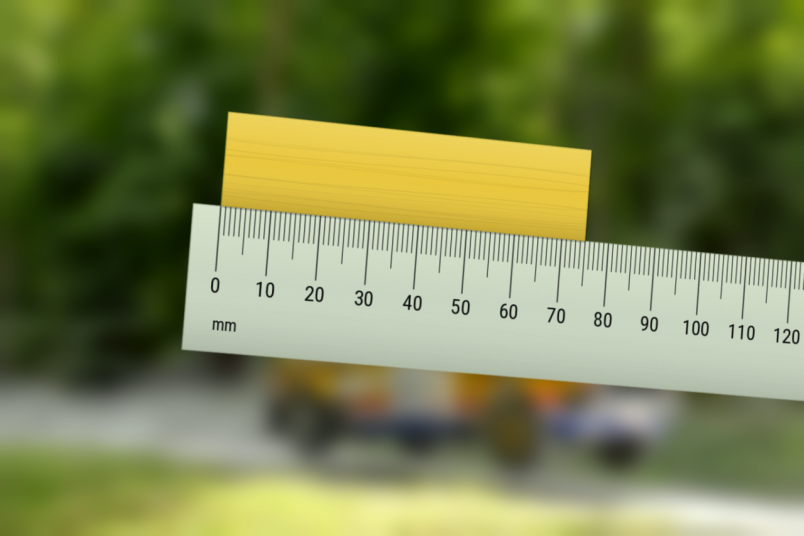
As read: {"value": 75, "unit": "mm"}
